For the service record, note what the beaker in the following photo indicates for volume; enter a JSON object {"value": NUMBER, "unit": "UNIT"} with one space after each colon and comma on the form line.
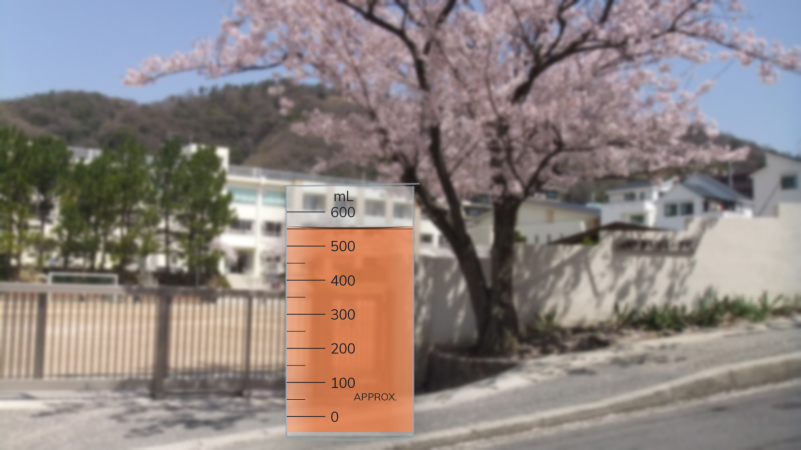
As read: {"value": 550, "unit": "mL"}
